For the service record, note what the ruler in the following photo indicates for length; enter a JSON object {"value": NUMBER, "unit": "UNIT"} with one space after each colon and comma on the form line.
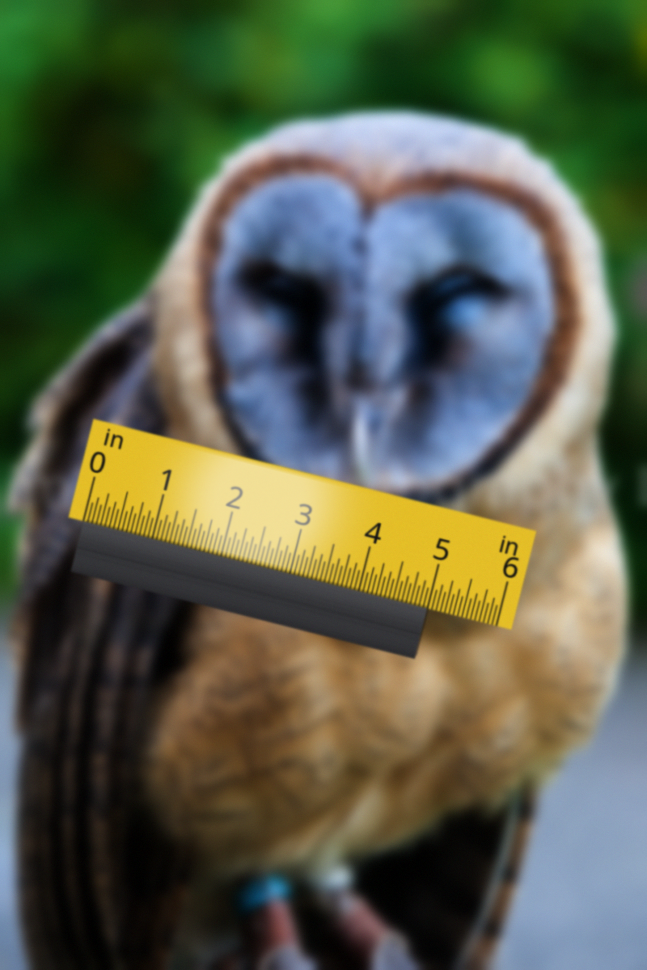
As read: {"value": 5, "unit": "in"}
